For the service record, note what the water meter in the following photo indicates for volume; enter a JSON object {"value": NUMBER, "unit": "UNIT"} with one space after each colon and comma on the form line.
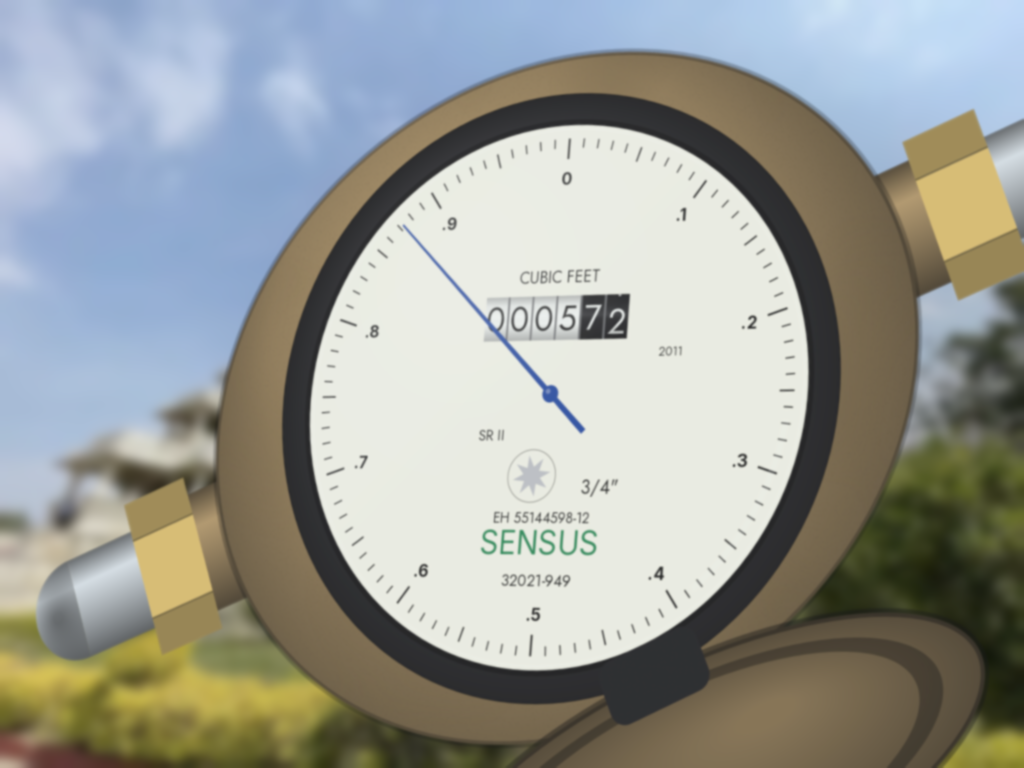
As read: {"value": 571.87, "unit": "ft³"}
